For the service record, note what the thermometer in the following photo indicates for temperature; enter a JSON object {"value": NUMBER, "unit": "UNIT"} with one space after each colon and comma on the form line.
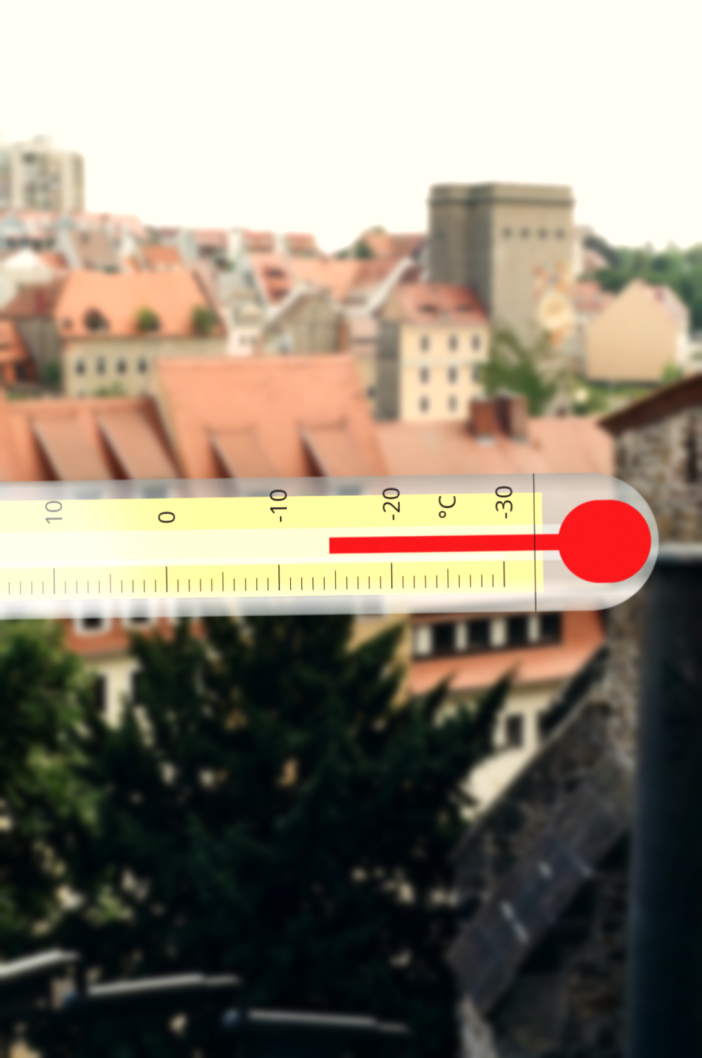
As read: {"value": -14.5, "unit": "°C"}
